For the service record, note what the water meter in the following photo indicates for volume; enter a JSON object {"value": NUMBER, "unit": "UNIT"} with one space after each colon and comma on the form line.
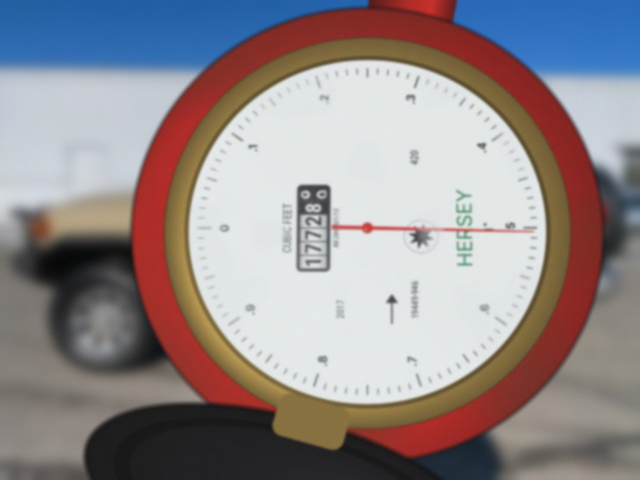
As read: {"value": 177288.50, "unit": "ft³"}
